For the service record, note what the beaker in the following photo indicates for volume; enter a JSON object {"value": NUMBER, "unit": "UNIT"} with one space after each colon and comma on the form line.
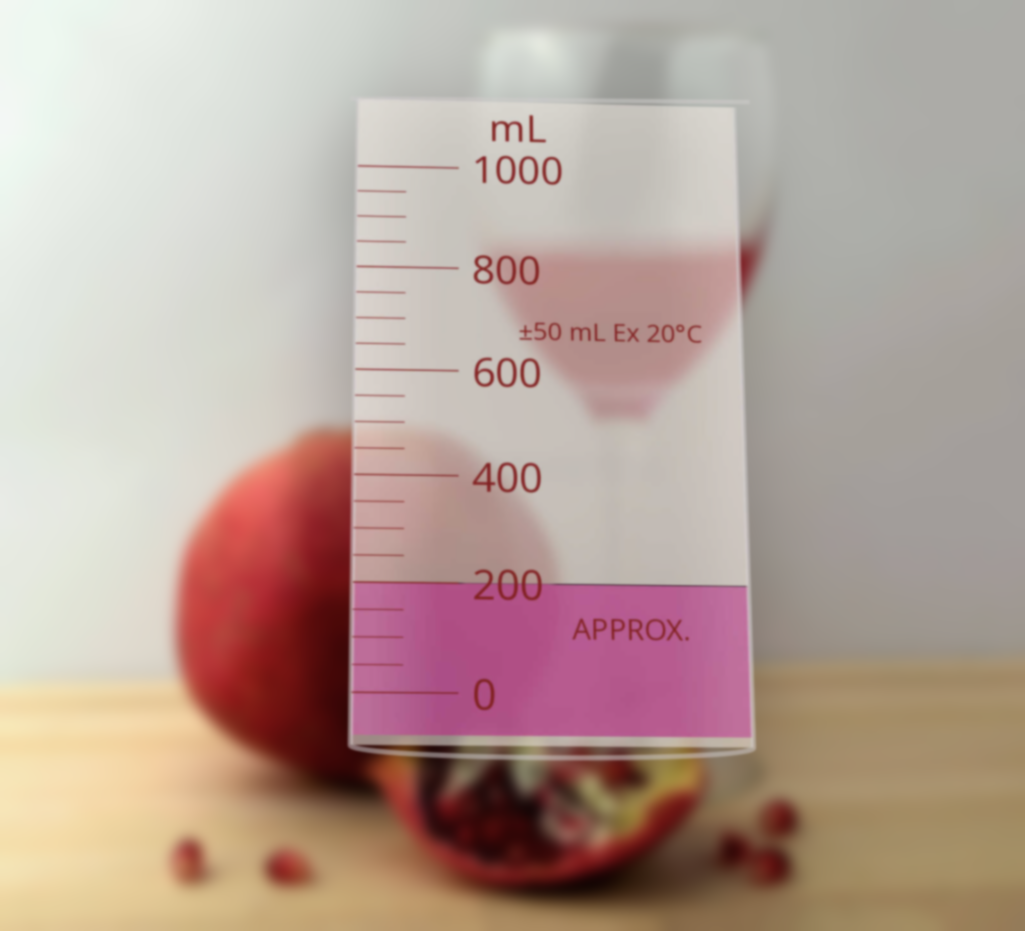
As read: {"value": 200, "unit": "mL"}
